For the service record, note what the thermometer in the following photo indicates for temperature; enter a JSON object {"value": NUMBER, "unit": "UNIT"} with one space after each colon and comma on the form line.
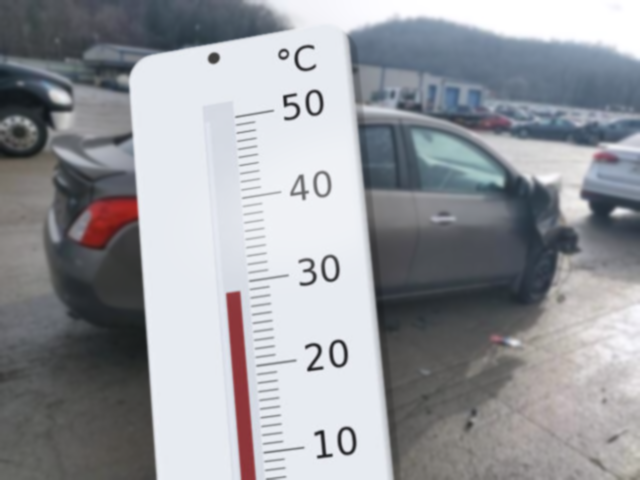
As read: {"value": 29, "unit": "°C"}
